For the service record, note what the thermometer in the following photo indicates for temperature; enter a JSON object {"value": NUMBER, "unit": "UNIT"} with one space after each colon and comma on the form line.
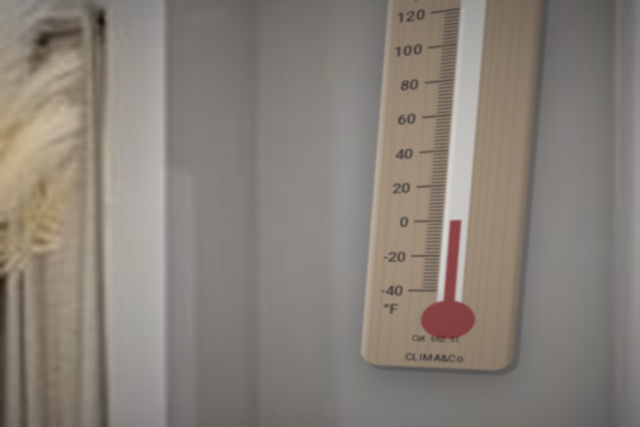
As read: {"value": 0, "unit": "°F"}
